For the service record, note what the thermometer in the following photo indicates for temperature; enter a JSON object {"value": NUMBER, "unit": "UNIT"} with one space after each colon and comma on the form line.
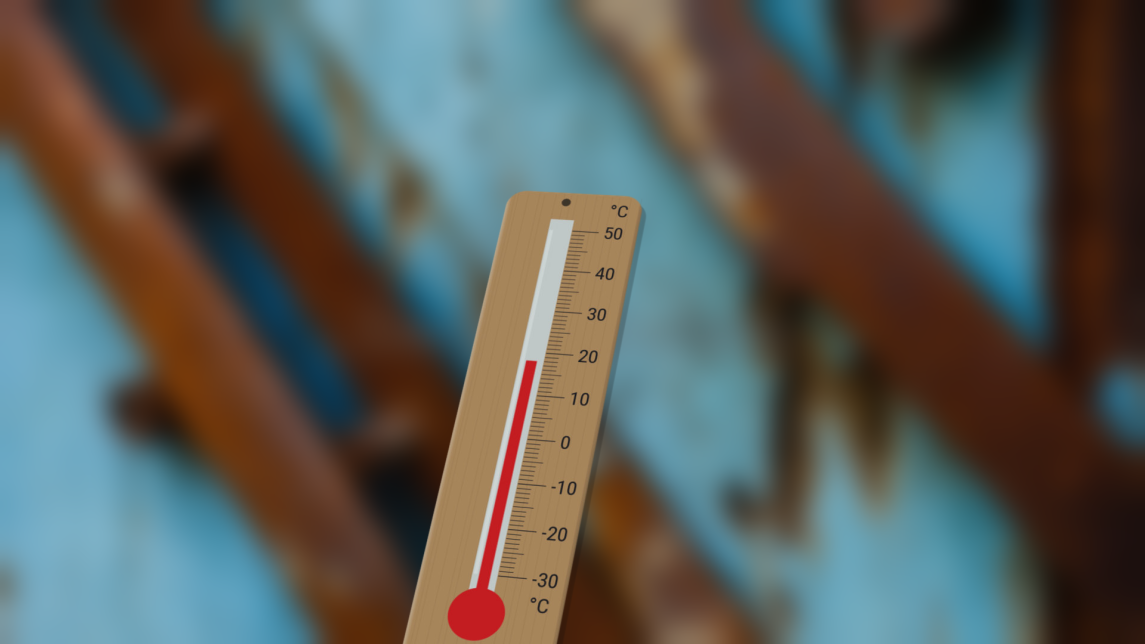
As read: {"value": 18, "unit": "°C"}
